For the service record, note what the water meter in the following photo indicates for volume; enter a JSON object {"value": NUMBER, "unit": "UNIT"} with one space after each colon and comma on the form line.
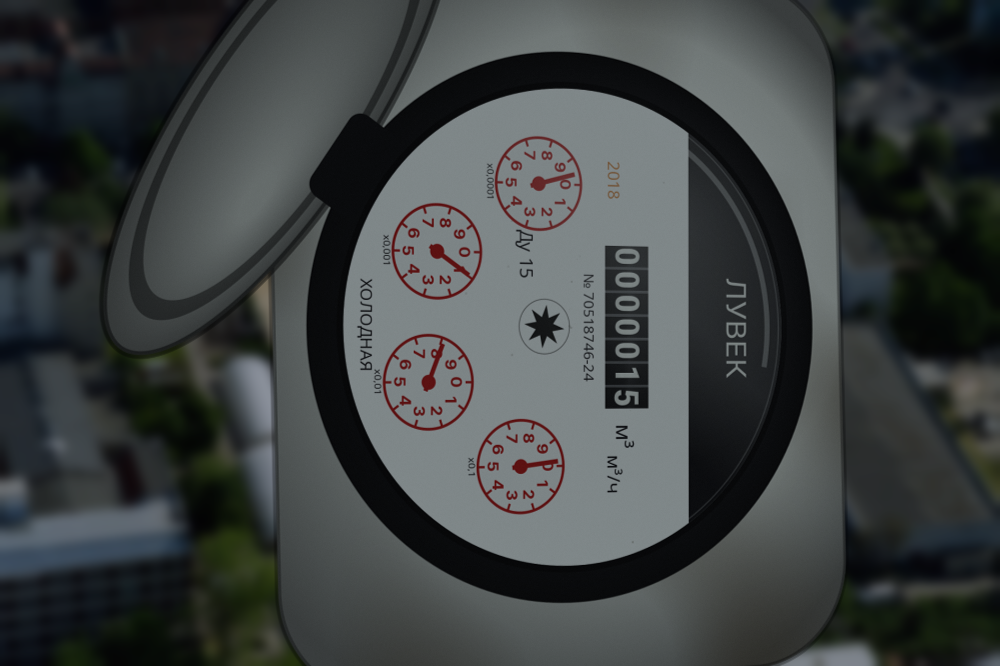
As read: {"value": 14.9809, "unit": "m³"}
